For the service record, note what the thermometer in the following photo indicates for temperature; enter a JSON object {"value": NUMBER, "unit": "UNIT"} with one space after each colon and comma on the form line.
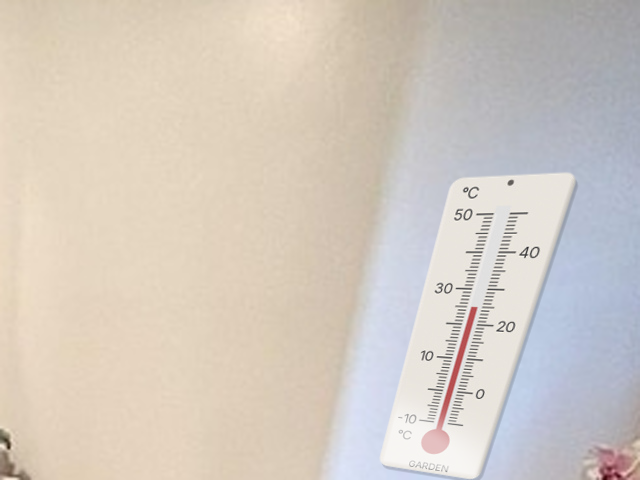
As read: {"value": 25, "unit": "°C"}
